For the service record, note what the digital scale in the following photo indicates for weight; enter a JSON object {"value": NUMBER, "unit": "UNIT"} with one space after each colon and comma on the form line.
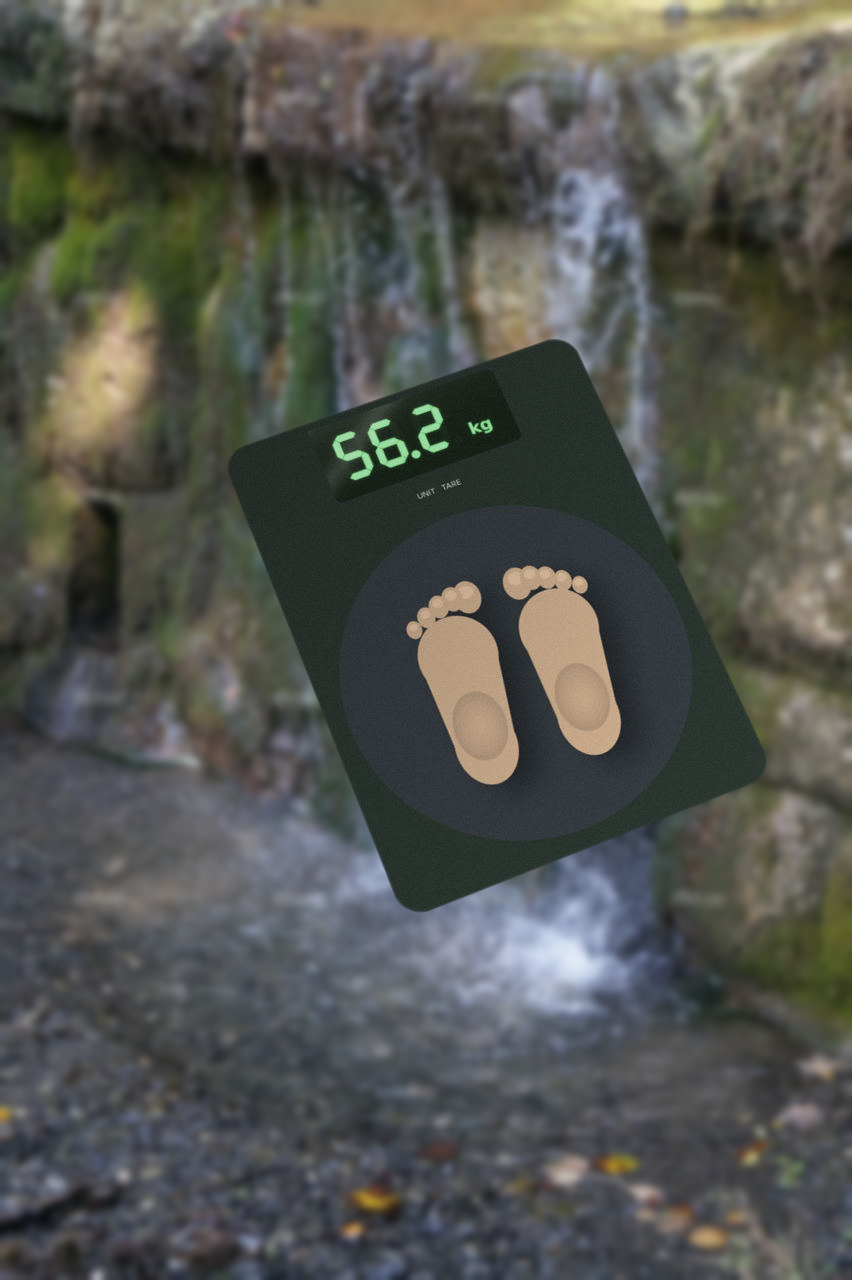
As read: {"value": 56.2, "unit": "kg"}
